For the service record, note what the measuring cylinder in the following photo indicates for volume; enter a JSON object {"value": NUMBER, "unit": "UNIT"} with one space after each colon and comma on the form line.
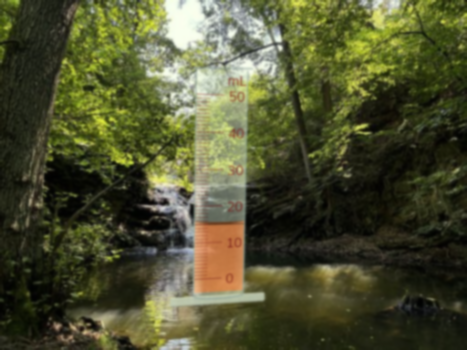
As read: {"value": 15, "unit": "mL"}
